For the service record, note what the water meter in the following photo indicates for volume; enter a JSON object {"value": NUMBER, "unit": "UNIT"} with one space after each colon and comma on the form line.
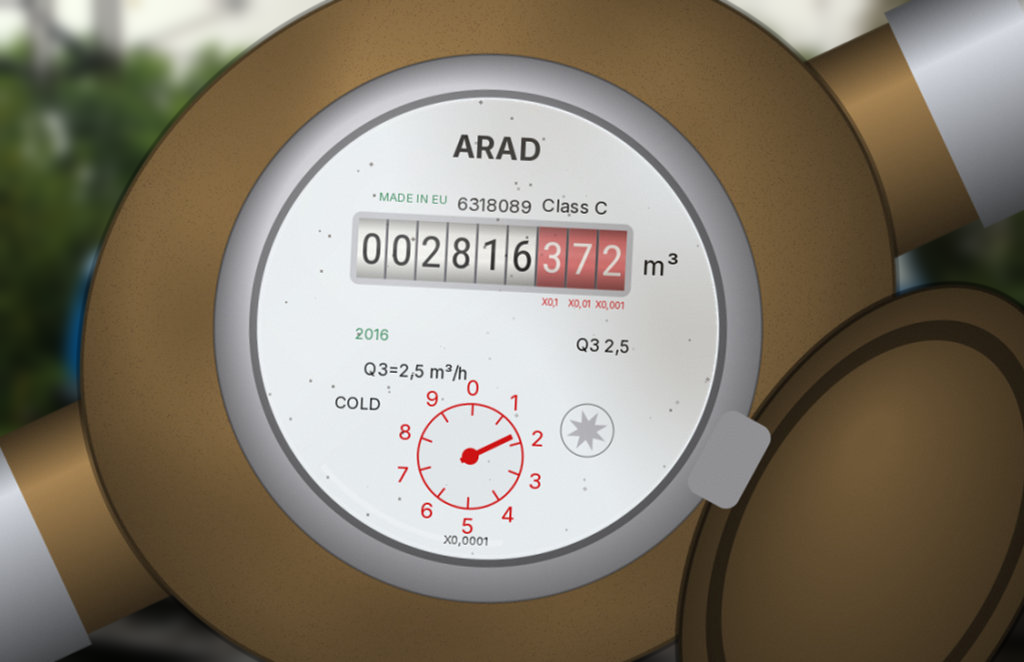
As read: {"value": 2816.3721, "unit": "m³"}
